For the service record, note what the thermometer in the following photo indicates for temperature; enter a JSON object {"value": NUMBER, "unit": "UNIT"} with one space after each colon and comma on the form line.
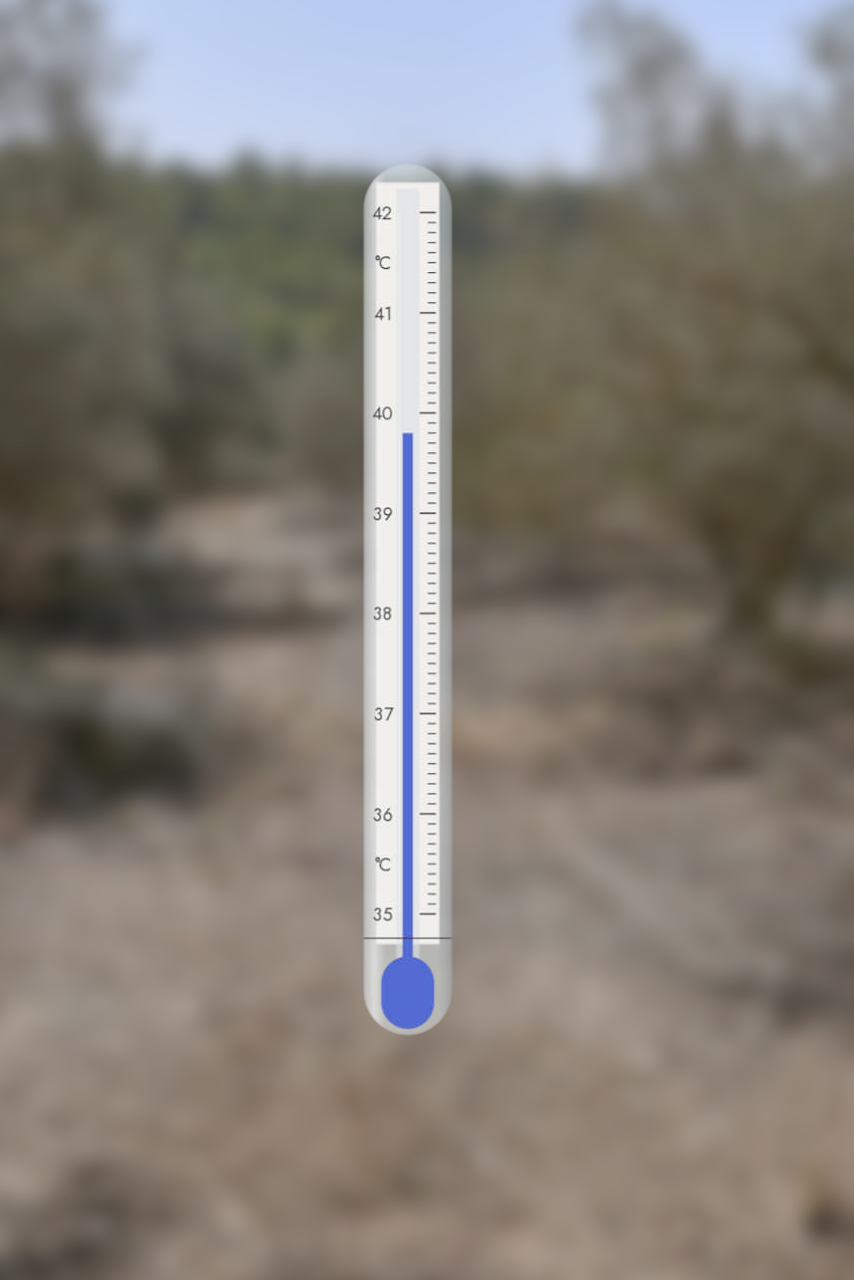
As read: {"value": 39.8, "unit": "°C"}
